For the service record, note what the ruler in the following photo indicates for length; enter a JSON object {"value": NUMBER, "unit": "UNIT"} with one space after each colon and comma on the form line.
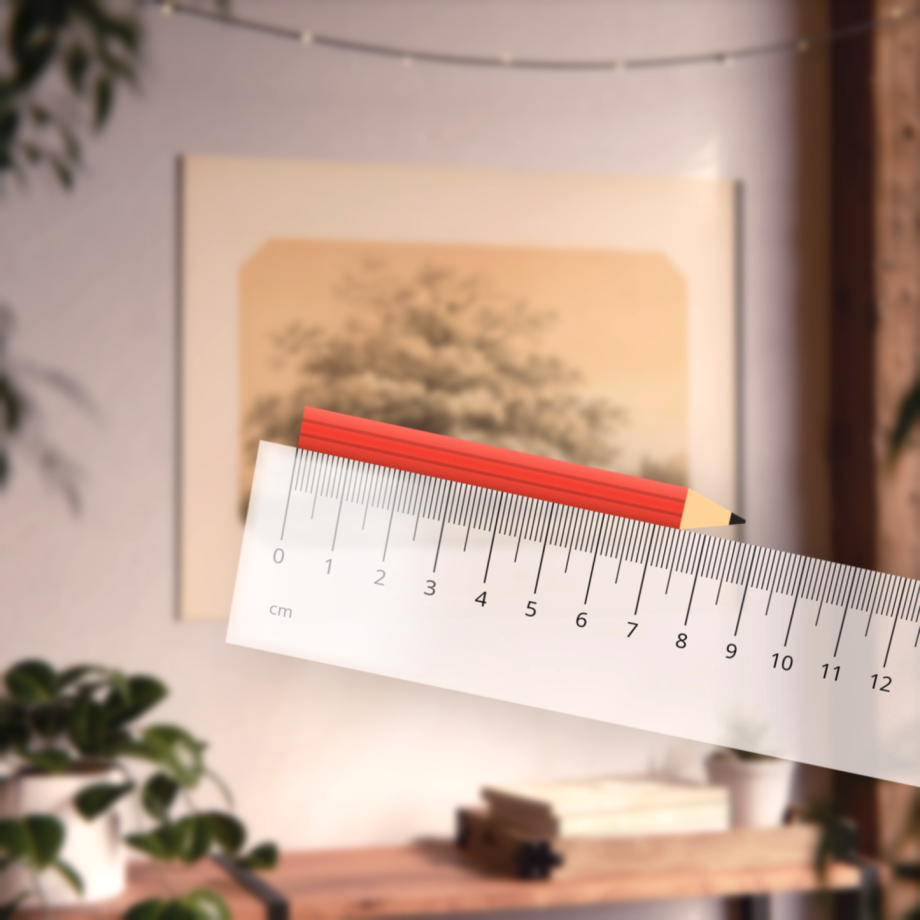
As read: {"value": 8.7, "unit": "cm"}
